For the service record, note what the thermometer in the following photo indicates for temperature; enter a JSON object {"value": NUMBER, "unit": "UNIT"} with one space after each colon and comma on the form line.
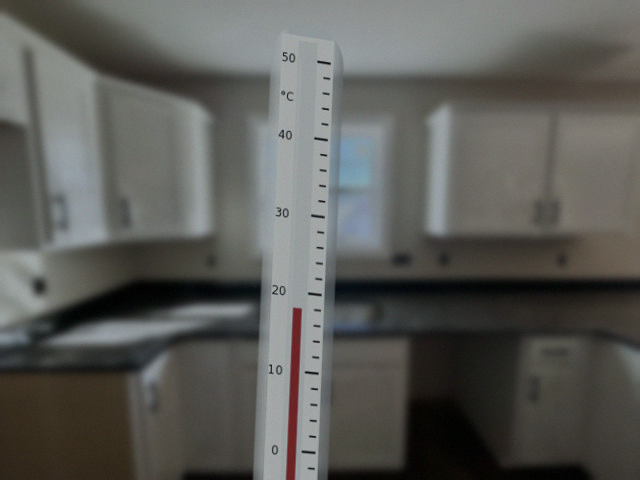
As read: {"value": 18, "unit": "°C"}
